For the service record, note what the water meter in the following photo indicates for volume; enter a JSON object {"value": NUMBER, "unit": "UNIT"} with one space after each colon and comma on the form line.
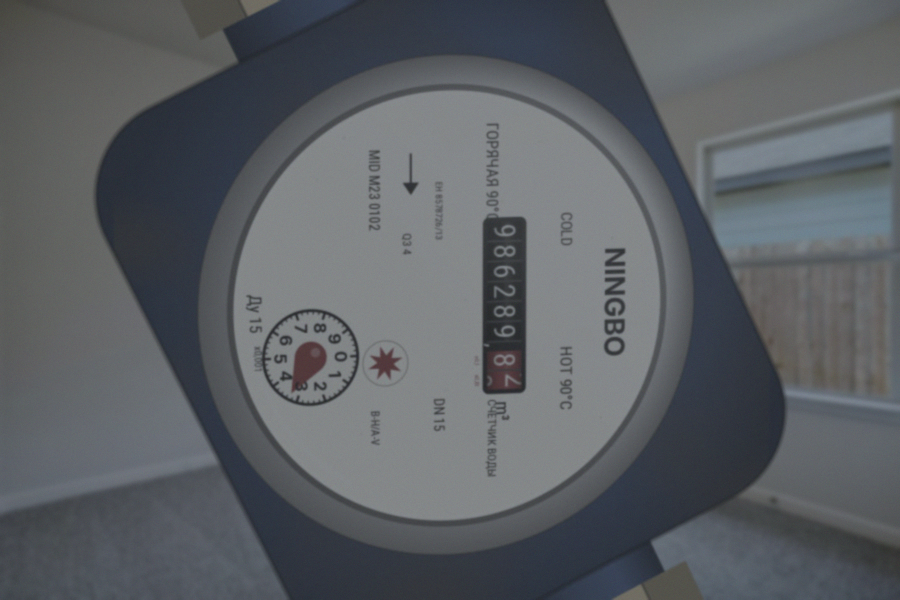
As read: {"value": 986289.823, "unit": "m³"}
